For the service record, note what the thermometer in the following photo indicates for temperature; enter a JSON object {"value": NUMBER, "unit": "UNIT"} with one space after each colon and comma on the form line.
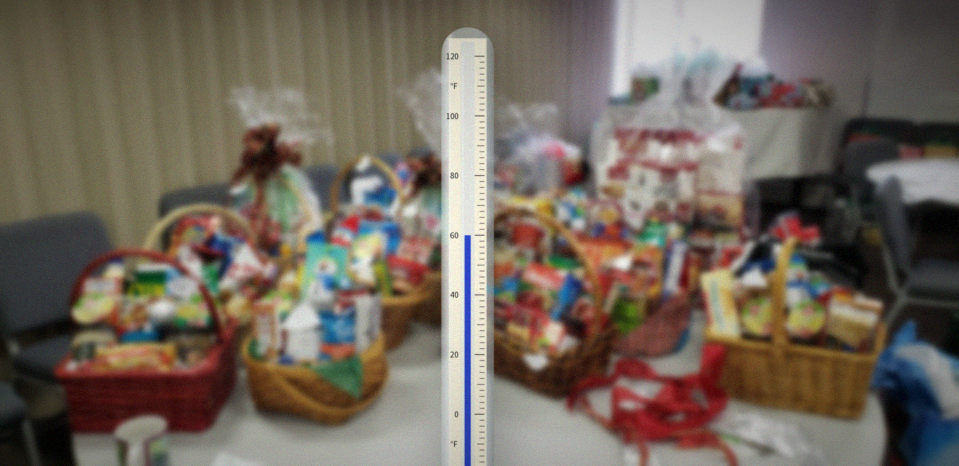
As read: {"value": 60, "unit": "°F"}
